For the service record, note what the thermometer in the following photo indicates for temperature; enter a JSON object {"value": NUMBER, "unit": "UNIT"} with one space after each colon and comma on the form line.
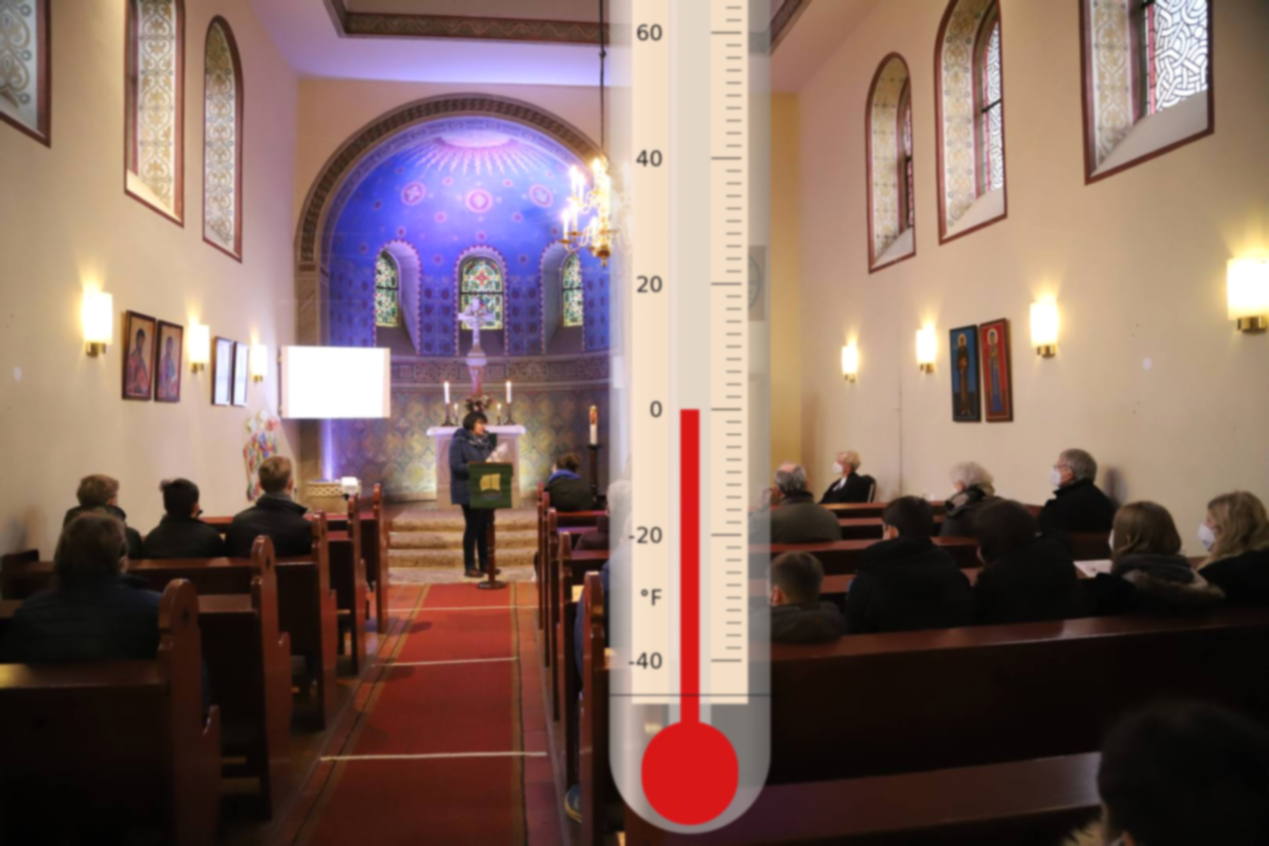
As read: {"value": 0, "unit": "°F"}
